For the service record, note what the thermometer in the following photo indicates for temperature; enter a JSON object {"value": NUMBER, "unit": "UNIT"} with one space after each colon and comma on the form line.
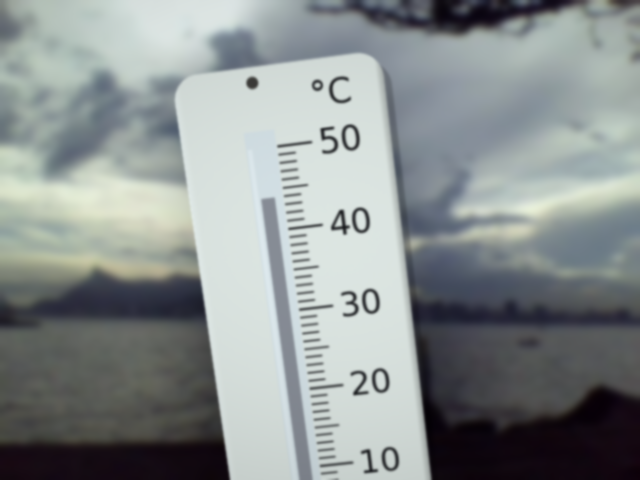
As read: {"value": 44, "unit": "°C"}
